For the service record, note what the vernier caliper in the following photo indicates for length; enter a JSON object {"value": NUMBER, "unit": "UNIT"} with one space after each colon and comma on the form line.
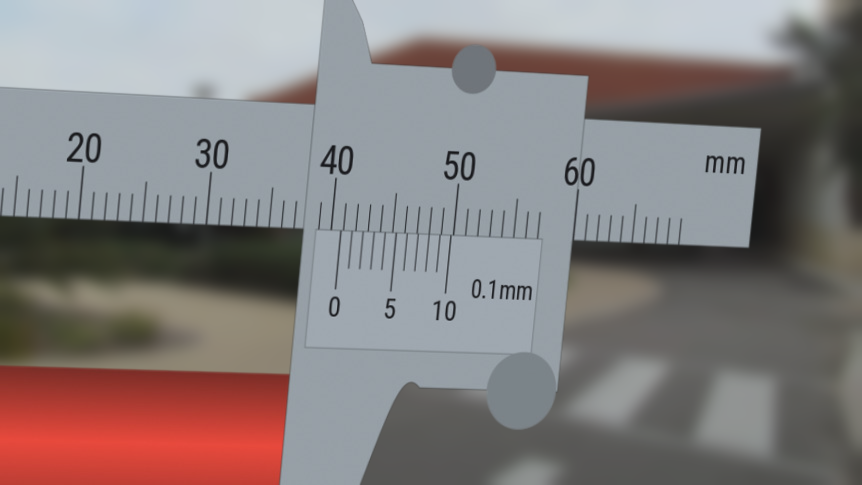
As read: {"value": 40.8, "unit": "mm"}
